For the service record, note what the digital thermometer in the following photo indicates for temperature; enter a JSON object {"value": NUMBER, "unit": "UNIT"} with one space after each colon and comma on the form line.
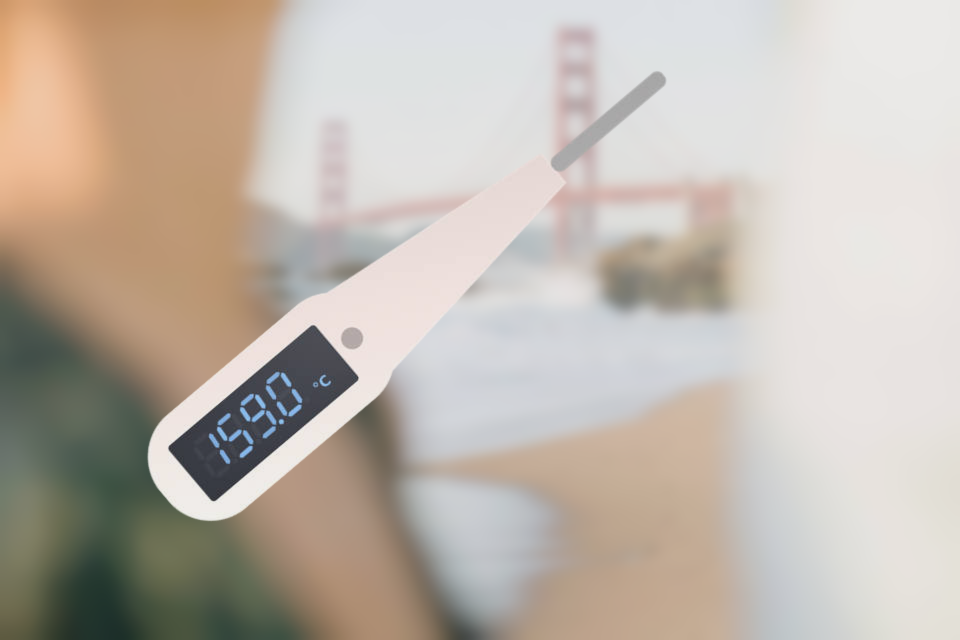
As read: {"value": 159.0, "unit": "°C"}
